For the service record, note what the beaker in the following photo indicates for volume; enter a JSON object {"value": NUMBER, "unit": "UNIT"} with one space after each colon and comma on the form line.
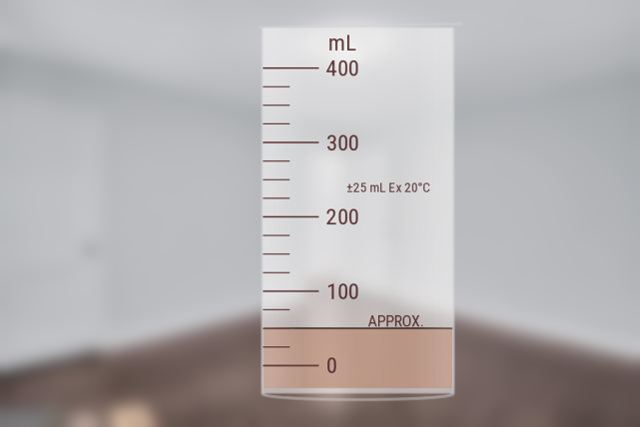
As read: {"value": 50, "unit": "mL"}
